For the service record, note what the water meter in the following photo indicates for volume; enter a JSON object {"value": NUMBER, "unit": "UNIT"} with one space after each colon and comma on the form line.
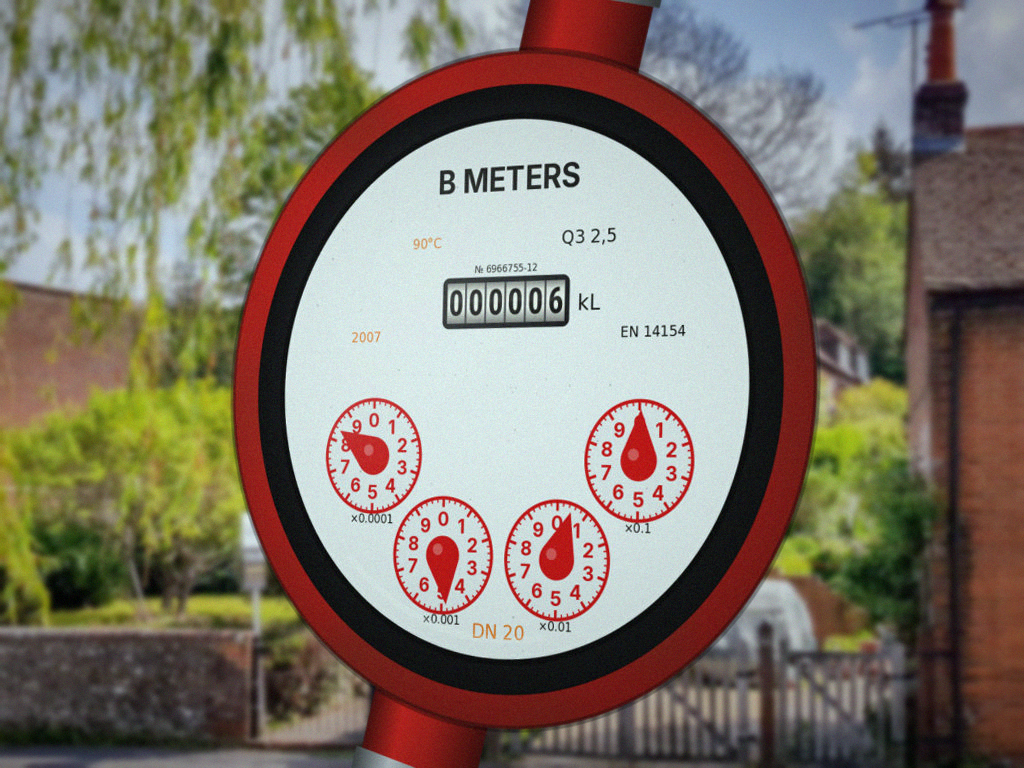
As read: {"value": 6.0048, "unit": "kL"}
